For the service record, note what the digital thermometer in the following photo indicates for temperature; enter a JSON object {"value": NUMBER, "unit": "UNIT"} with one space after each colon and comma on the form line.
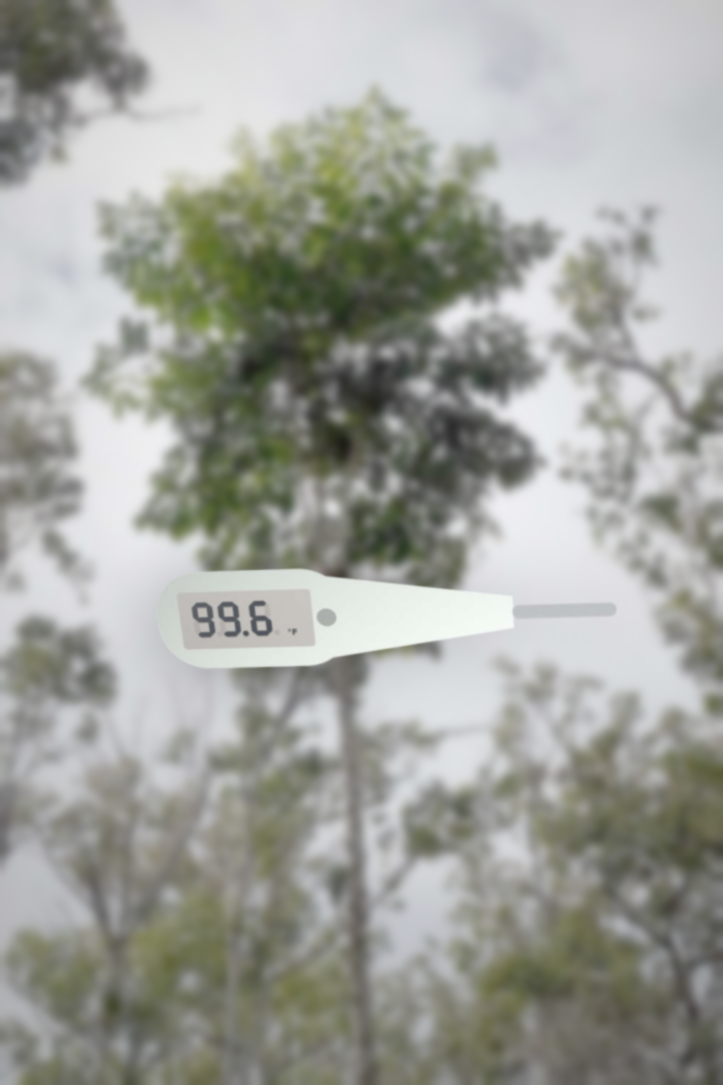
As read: {"value": 99.6, "unit": "°F"}
